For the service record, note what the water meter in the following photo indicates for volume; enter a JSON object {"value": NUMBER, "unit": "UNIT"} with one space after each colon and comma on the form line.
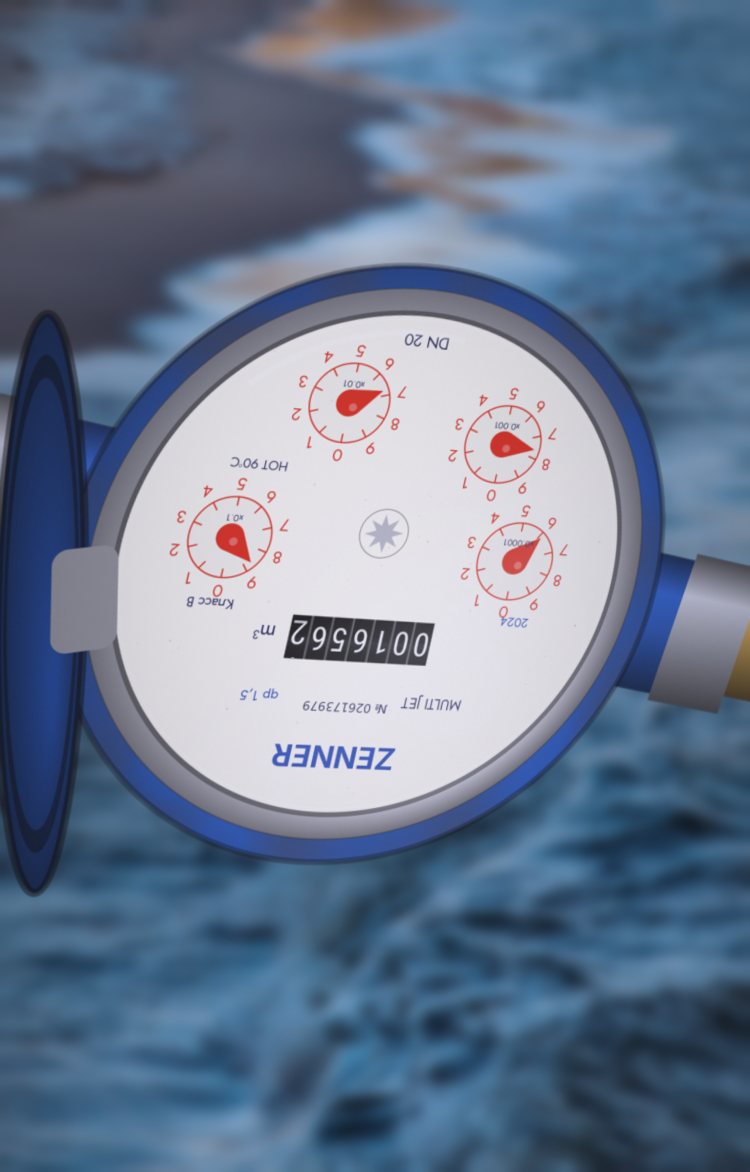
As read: {"value": 16561.8676, "unit": "m³"}
